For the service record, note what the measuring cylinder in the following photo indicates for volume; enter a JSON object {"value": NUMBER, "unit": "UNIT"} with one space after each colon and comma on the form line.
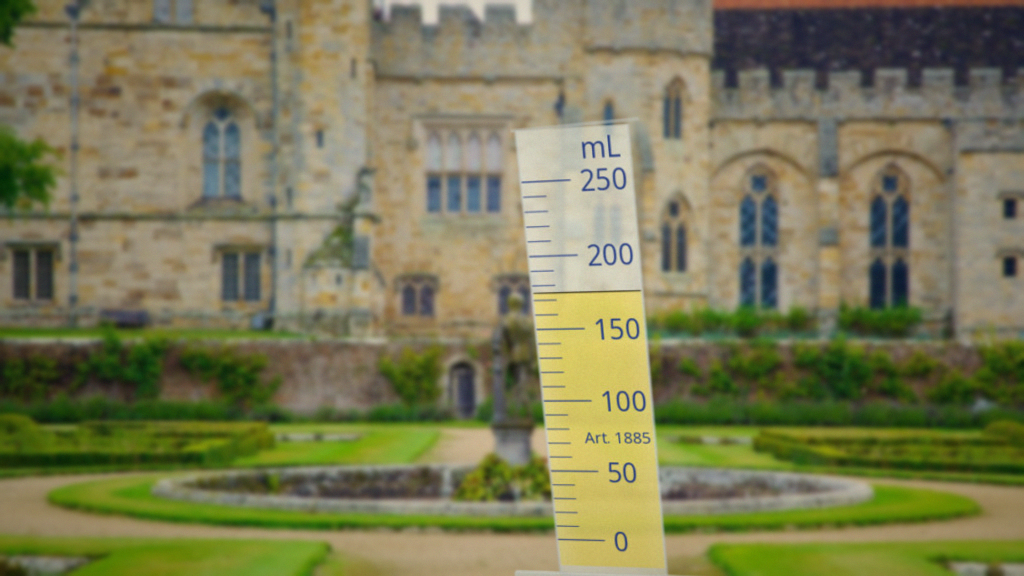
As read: {"value": 175, "unit": "mL"}
